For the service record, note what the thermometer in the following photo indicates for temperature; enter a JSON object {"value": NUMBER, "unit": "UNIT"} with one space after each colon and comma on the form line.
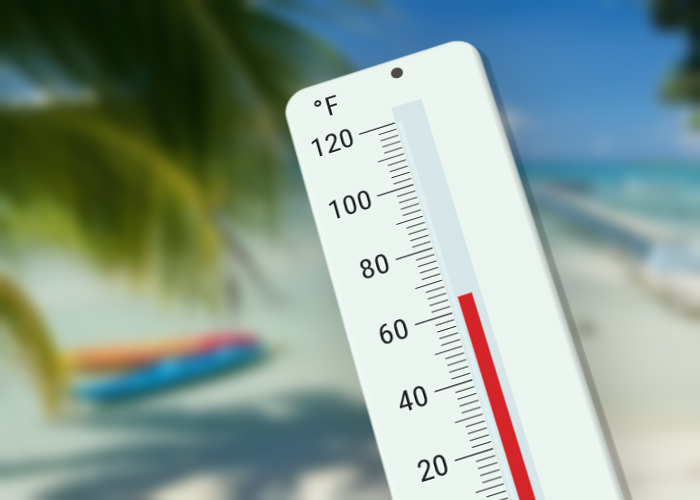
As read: {"value": 64, "unit": "°F"}
